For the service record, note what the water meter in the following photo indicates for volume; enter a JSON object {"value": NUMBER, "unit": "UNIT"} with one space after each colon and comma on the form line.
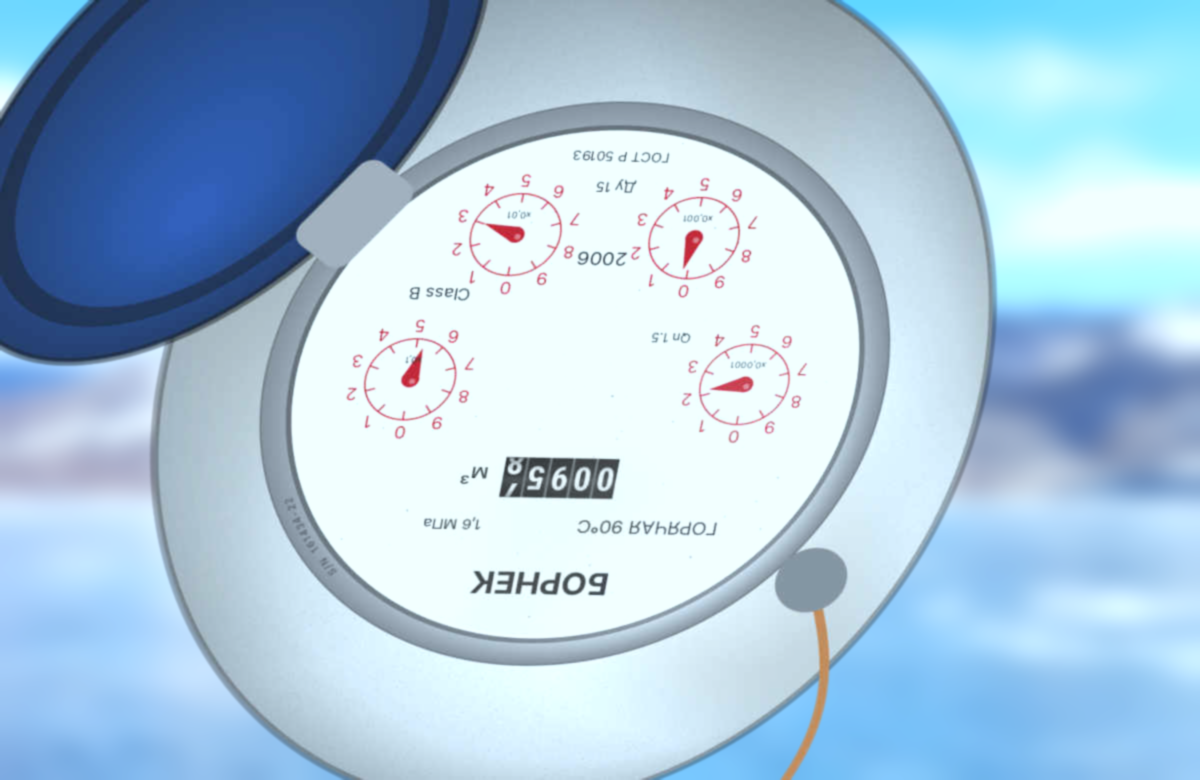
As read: {"value": 957.5302, "unit": "m³"}
